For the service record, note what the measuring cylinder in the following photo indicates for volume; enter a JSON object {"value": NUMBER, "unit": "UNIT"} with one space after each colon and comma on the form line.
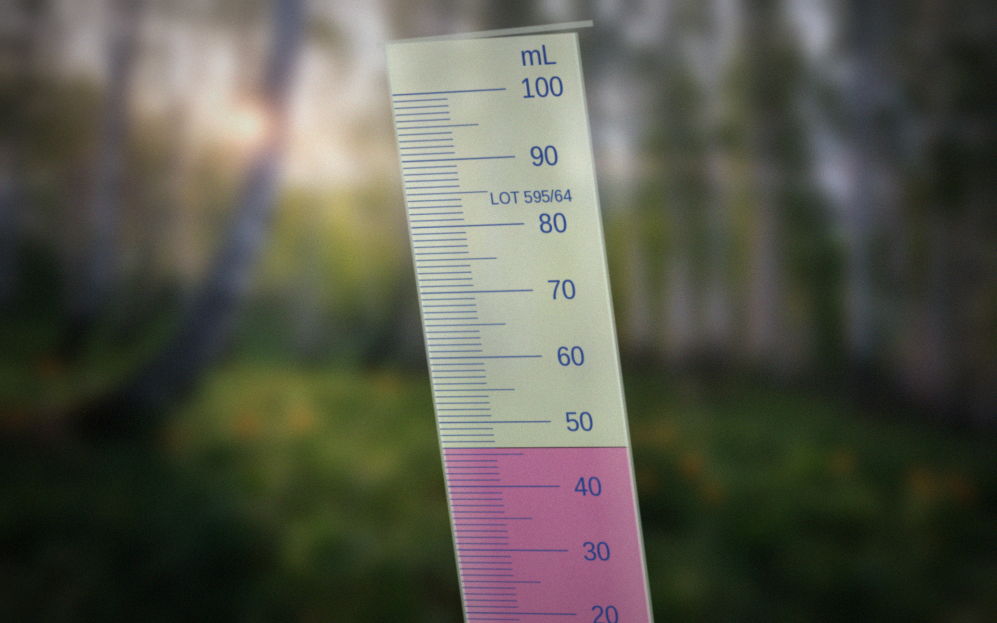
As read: {"value": 46, "unit": "mL"}
